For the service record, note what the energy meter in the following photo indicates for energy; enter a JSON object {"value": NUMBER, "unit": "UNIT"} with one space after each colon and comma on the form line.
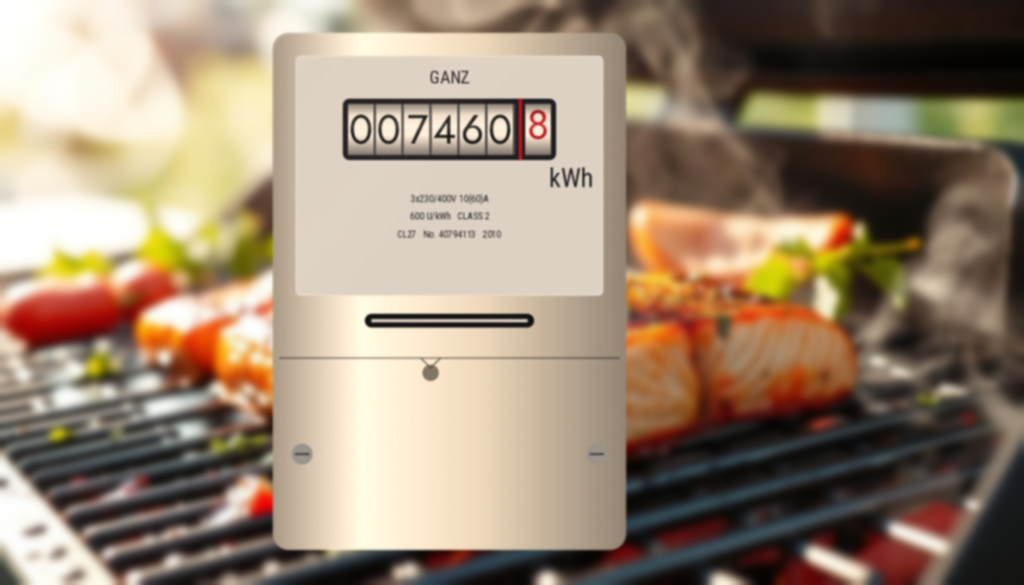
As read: {"value": 7460.8, "unit": "kWh"}
